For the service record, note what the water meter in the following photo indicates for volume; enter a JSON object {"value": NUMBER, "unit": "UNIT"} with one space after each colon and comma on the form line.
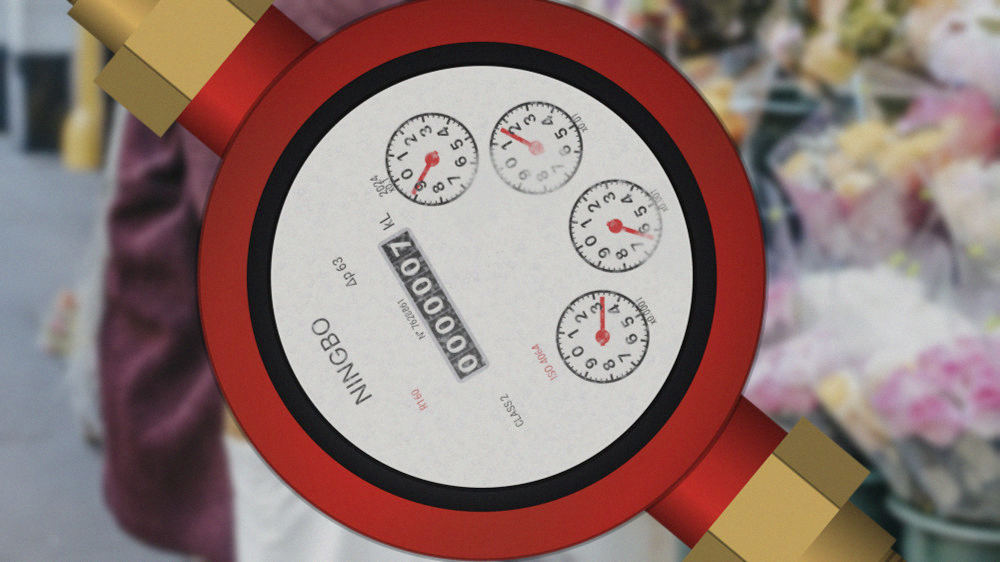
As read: {"value": 6.9163, "unit": "kL"}
